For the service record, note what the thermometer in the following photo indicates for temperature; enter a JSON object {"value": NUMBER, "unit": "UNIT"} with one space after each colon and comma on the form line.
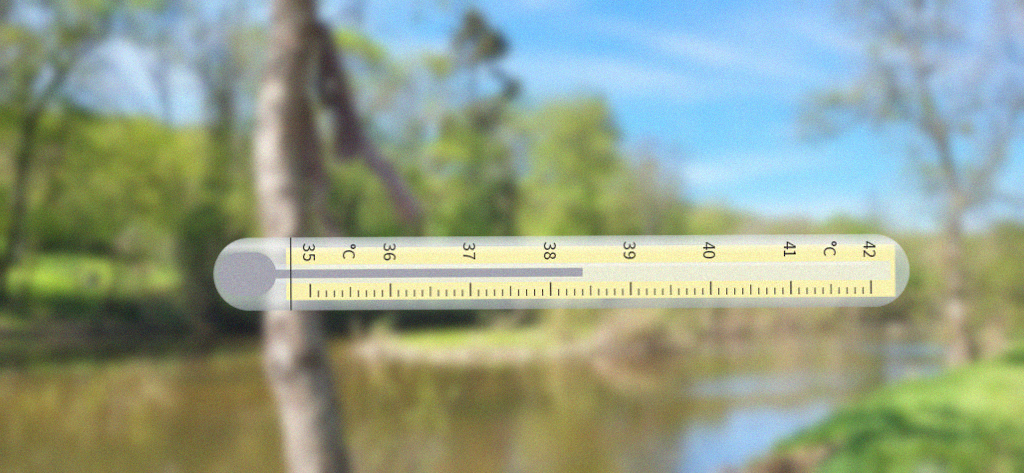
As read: {"value": 38.4, "unit": "°C"}
